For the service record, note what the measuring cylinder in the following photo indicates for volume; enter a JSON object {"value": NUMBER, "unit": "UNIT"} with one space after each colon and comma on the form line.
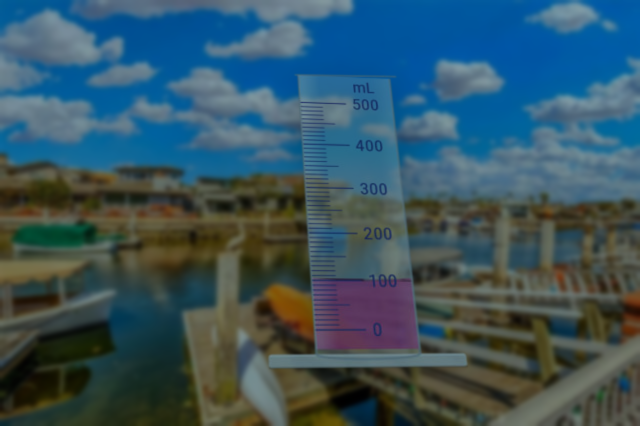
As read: {"value": 100, "unit": "mL"}
